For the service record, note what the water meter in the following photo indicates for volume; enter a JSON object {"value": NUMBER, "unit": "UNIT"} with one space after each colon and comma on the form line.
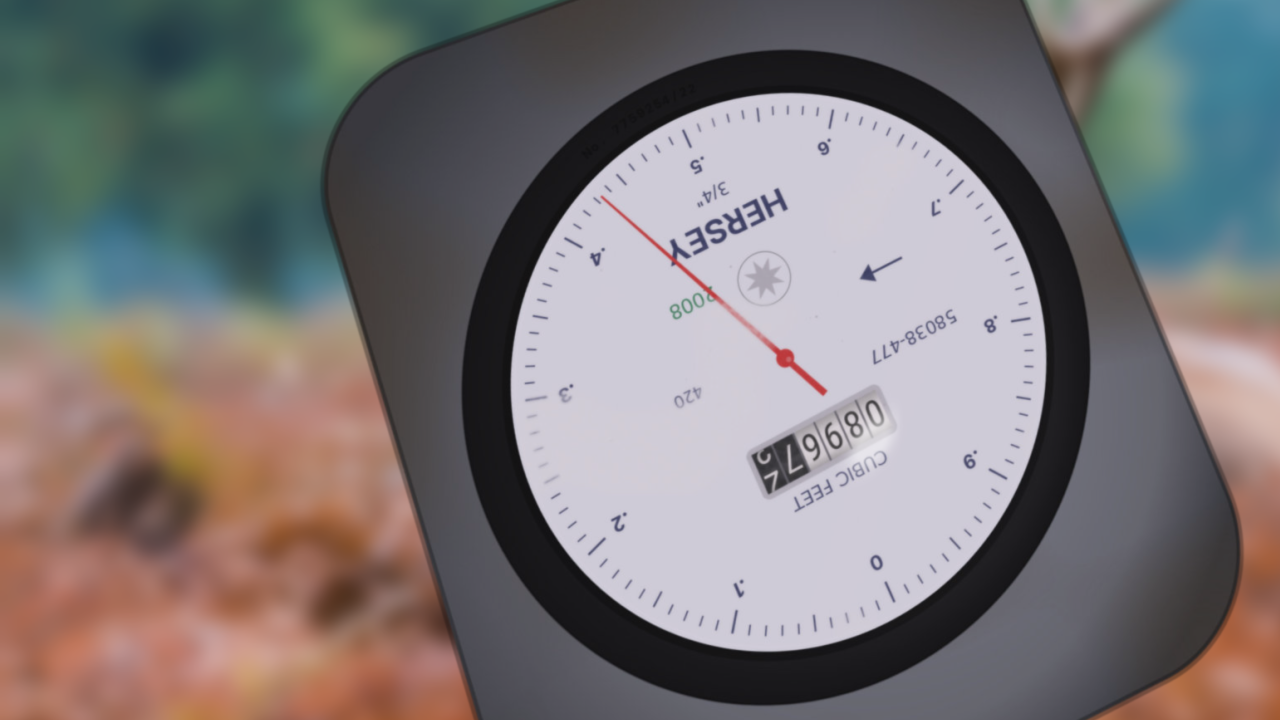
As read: {"value": 89672.43, "unit": "ft³"}
